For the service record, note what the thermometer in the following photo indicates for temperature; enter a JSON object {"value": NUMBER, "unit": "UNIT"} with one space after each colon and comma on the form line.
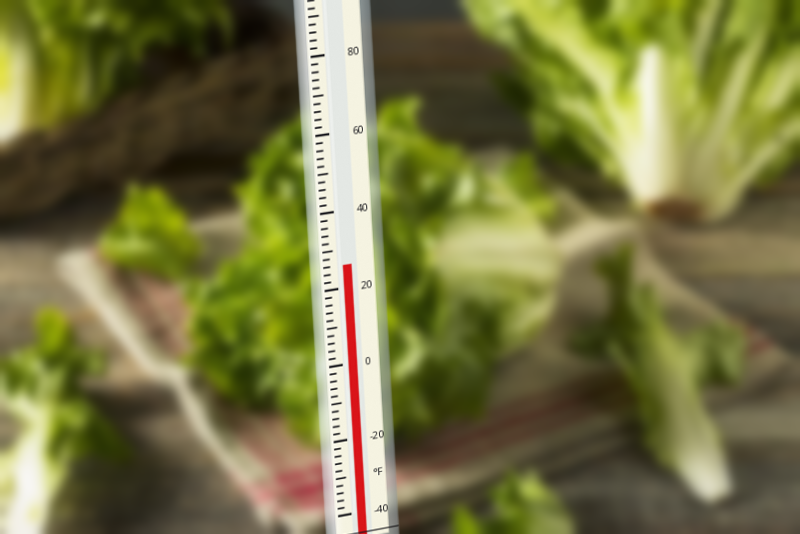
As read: {"value": 26, "unit": "°F"}
